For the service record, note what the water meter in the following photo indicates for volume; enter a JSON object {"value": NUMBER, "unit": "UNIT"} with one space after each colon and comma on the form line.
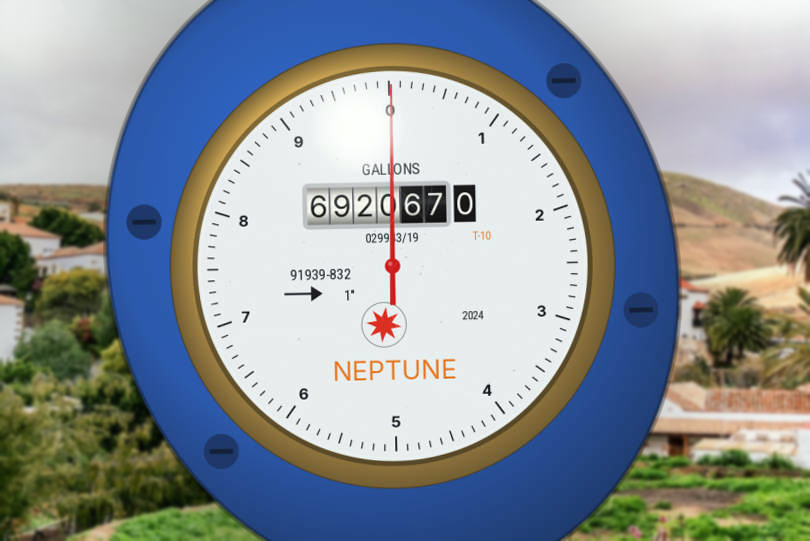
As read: {"value": 6920670.0, "unit": "gal"}
